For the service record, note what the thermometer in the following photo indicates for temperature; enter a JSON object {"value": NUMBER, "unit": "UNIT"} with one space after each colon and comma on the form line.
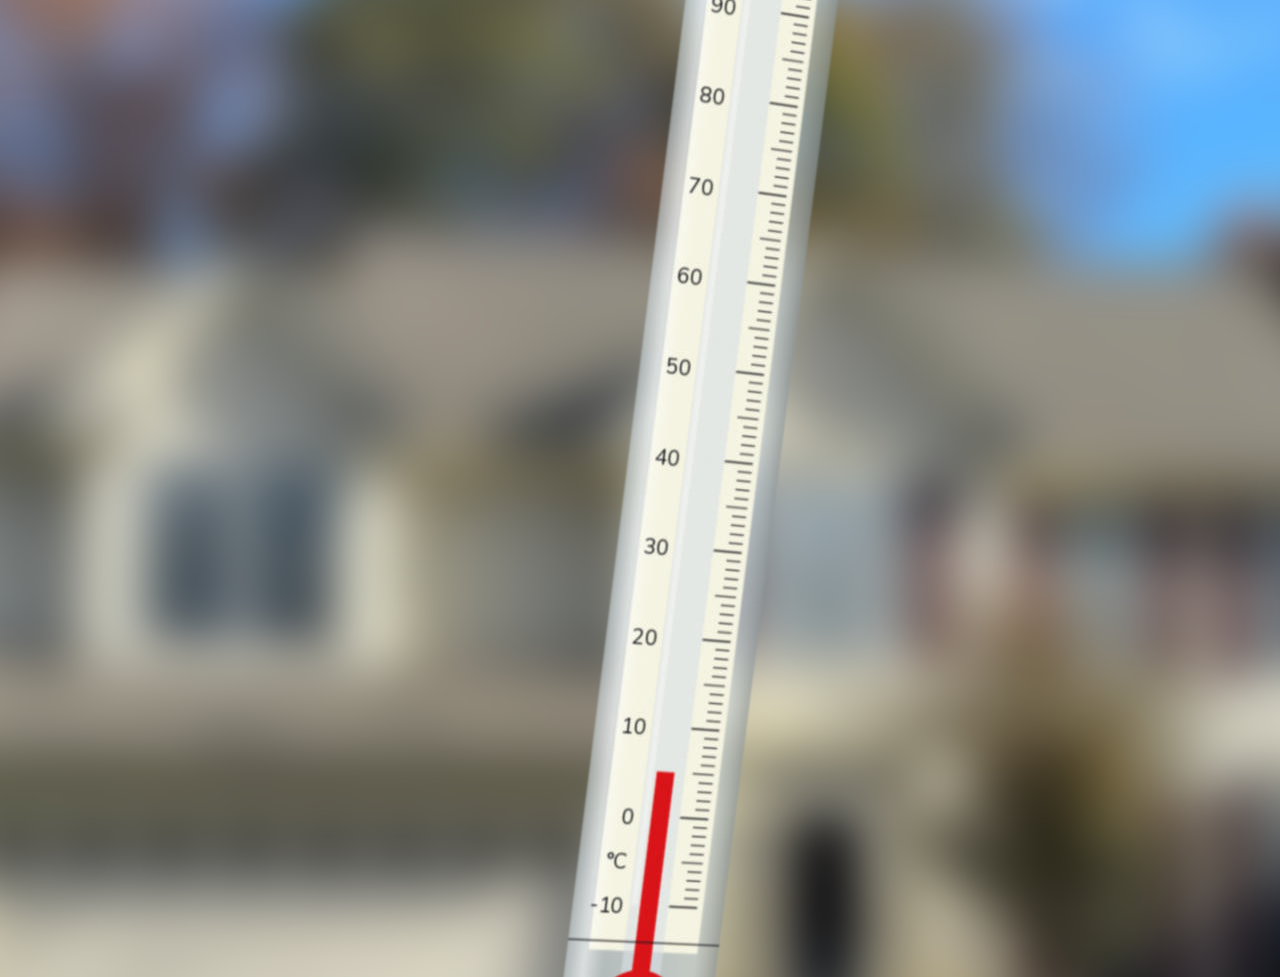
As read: {"value": 5, "unit": "°C"}
